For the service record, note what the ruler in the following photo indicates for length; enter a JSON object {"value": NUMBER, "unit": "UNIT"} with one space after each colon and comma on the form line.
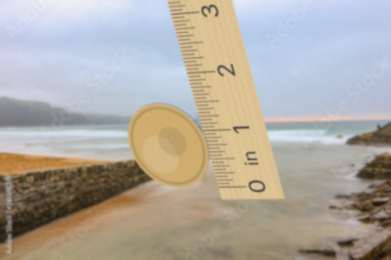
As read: {"value": 1.5, "unit": "in"}
